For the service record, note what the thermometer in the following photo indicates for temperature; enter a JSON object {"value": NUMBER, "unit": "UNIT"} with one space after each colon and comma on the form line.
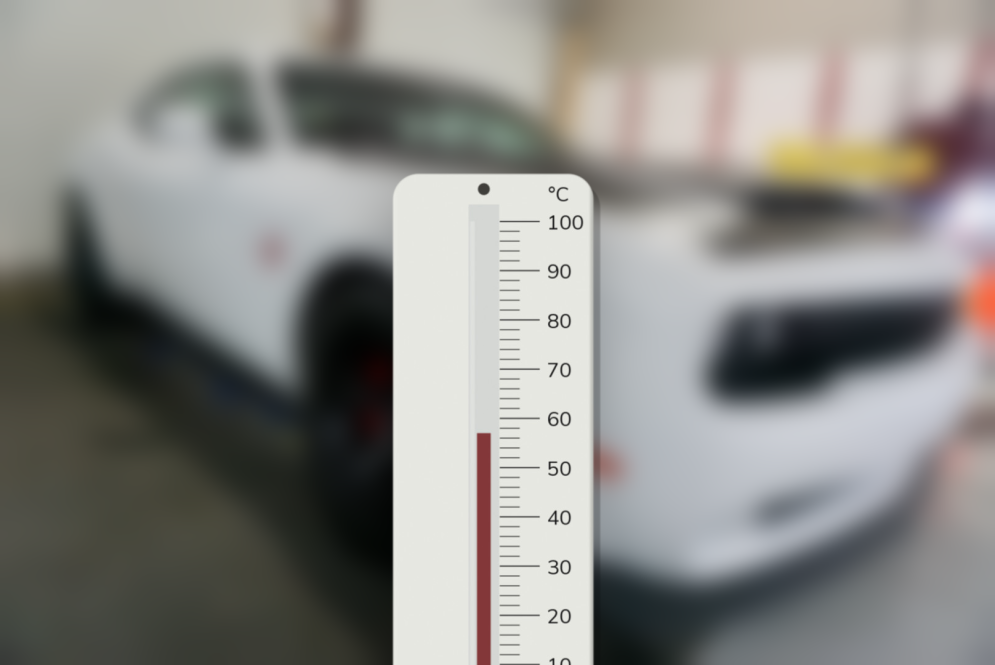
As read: {"value": 57, "unit": "°C"}
